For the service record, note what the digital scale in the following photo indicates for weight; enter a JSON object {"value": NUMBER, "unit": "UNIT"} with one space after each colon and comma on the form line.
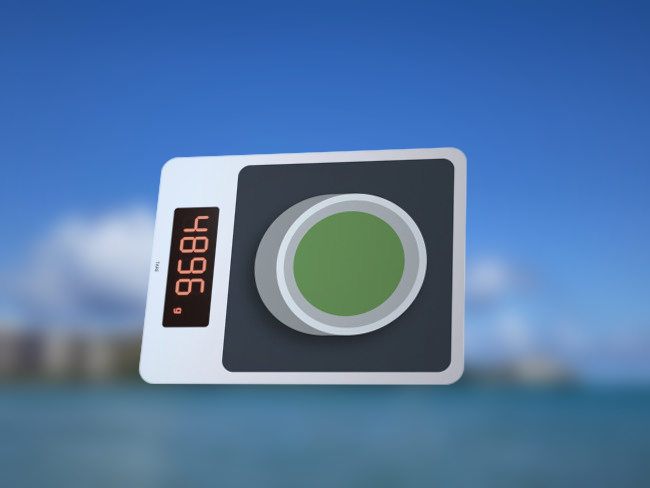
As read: {"value": 4896, "unit": "g"}
